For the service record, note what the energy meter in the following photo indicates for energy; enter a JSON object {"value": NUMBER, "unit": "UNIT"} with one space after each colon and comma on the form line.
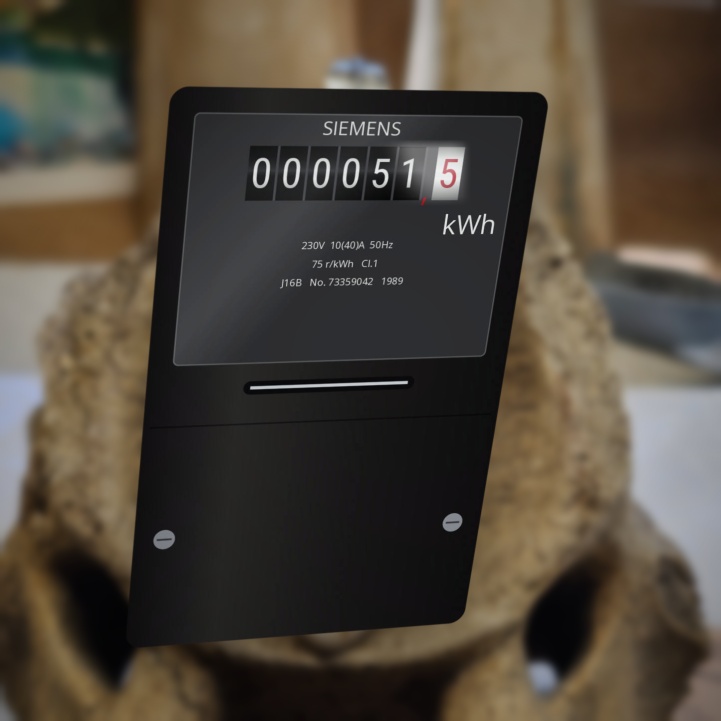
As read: {"value": 51.5, "unit": "kWh"}
